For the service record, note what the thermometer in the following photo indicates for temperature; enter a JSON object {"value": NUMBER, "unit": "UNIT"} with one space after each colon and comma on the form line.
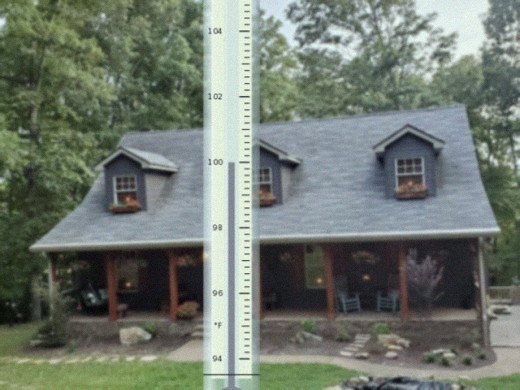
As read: {"value": 100, "unit": "°F"}
